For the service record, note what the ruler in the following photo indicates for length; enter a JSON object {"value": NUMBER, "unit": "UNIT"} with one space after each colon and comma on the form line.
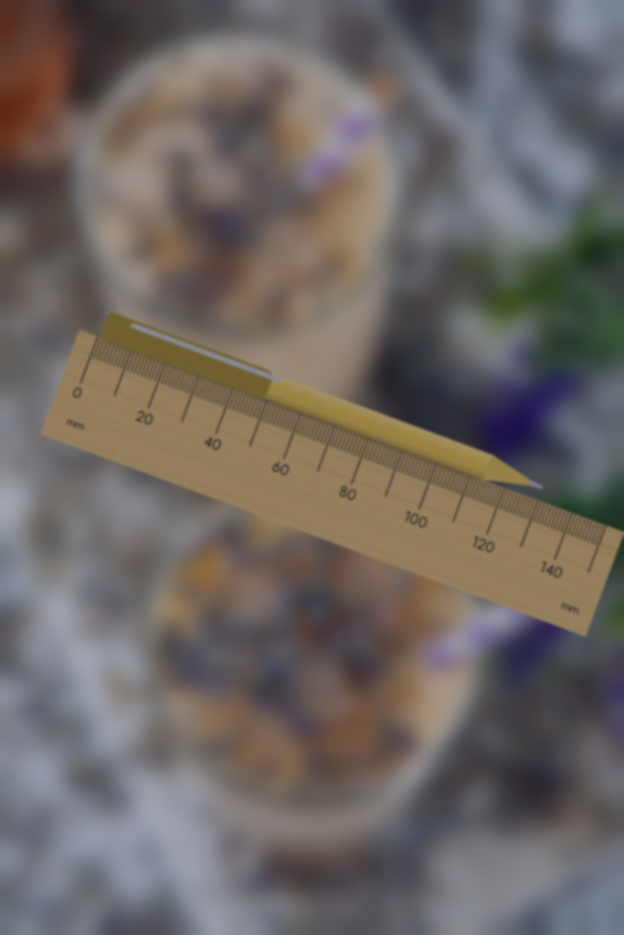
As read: {"value": 130, "unit": "mm"}
